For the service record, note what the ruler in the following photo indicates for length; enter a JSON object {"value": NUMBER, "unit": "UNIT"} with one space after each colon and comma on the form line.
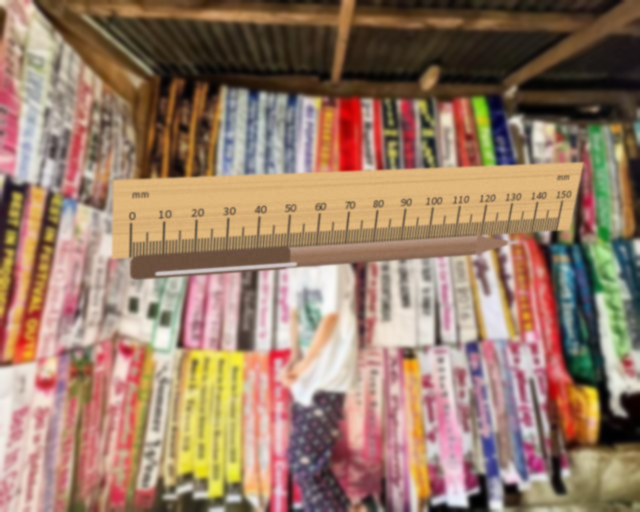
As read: {"value": 135, "unit": "mm"}
